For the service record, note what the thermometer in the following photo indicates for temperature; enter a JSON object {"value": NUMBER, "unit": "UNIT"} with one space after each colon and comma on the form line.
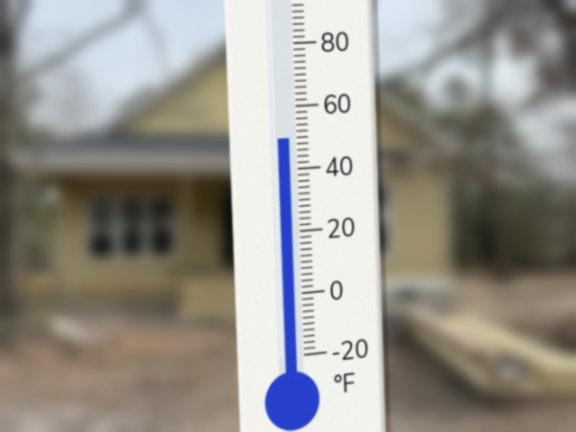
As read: {"value": 50, "unit": "°F"}
